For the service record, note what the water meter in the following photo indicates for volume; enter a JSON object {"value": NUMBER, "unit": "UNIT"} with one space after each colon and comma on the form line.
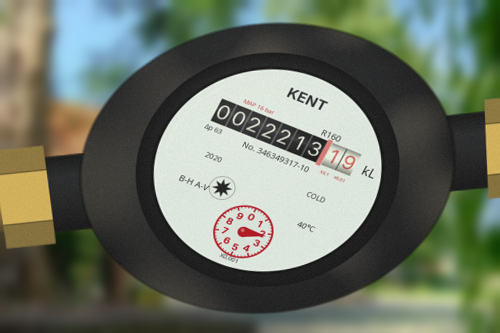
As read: {"value": 22213.192, "unit": "kL"}
